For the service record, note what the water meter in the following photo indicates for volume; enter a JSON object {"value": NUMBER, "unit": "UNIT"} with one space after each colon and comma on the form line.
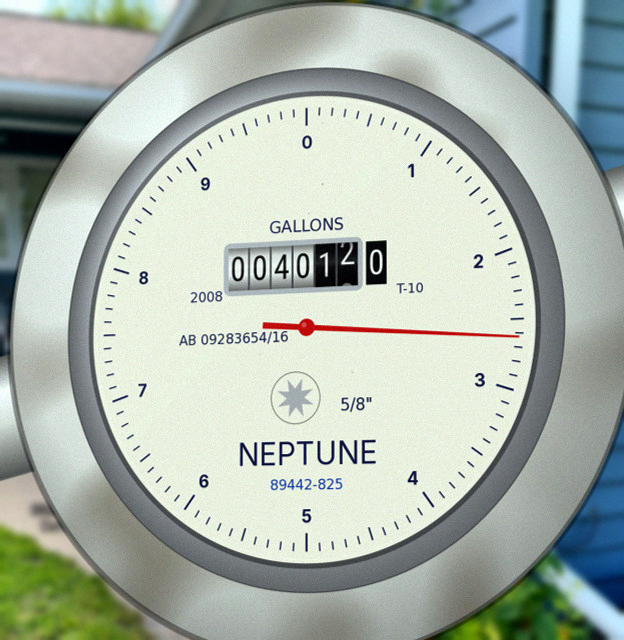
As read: {"value": 40122.6, "unit": "gal"}
